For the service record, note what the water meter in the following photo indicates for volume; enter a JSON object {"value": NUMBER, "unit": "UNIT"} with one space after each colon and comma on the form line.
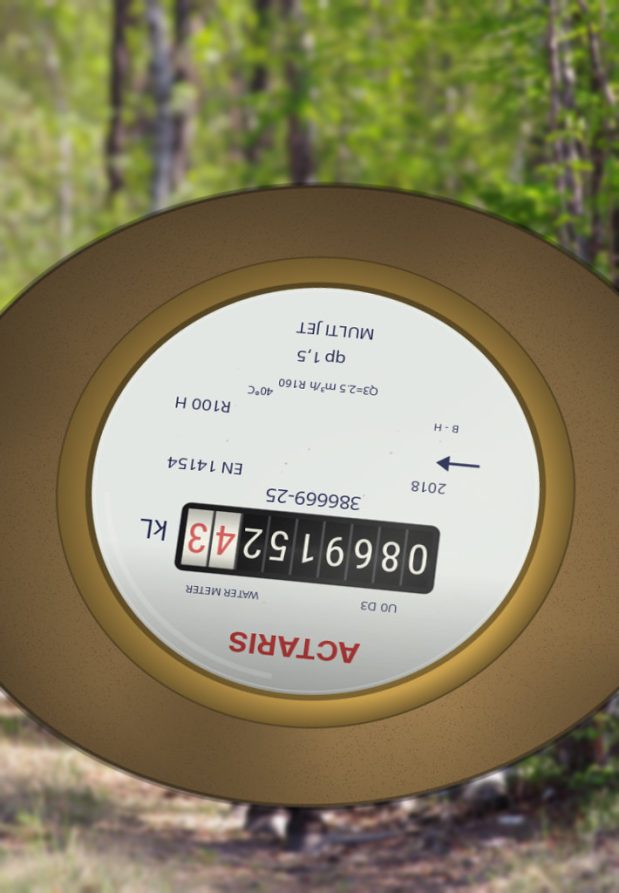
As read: {"value": 869152.43, "unit": "kL"}
